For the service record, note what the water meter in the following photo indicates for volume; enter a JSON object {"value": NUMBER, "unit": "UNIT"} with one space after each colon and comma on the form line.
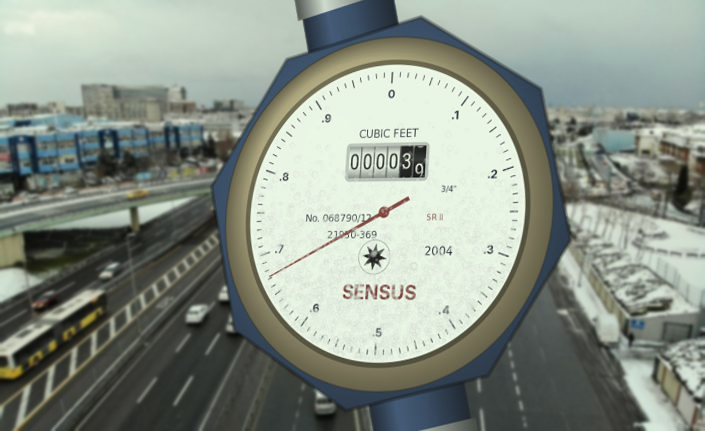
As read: {"value": 38.67, "unit": "ft³"}
